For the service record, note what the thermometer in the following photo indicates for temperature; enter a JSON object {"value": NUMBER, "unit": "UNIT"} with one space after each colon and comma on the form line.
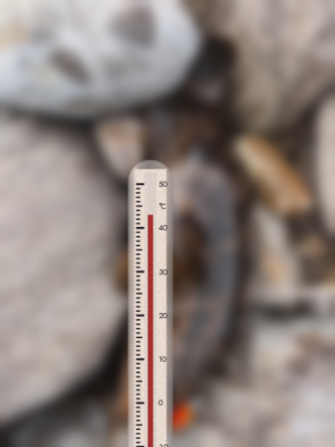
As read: {"value": 43, "unit": "°C"}
